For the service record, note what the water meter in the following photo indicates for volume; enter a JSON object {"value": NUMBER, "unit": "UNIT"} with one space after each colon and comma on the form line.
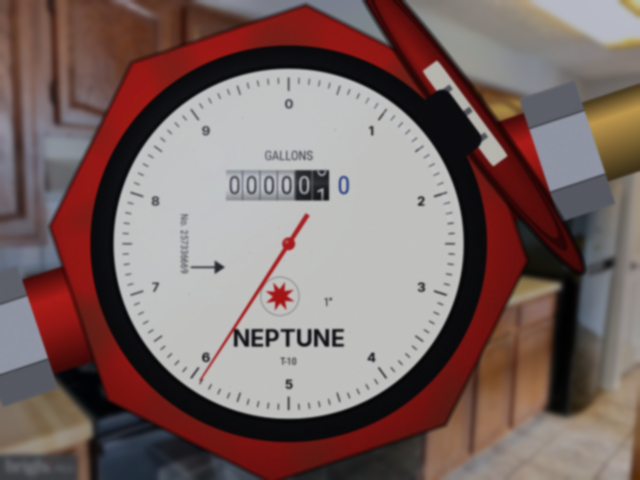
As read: {"value": 5.9, "unit": "gal"}
